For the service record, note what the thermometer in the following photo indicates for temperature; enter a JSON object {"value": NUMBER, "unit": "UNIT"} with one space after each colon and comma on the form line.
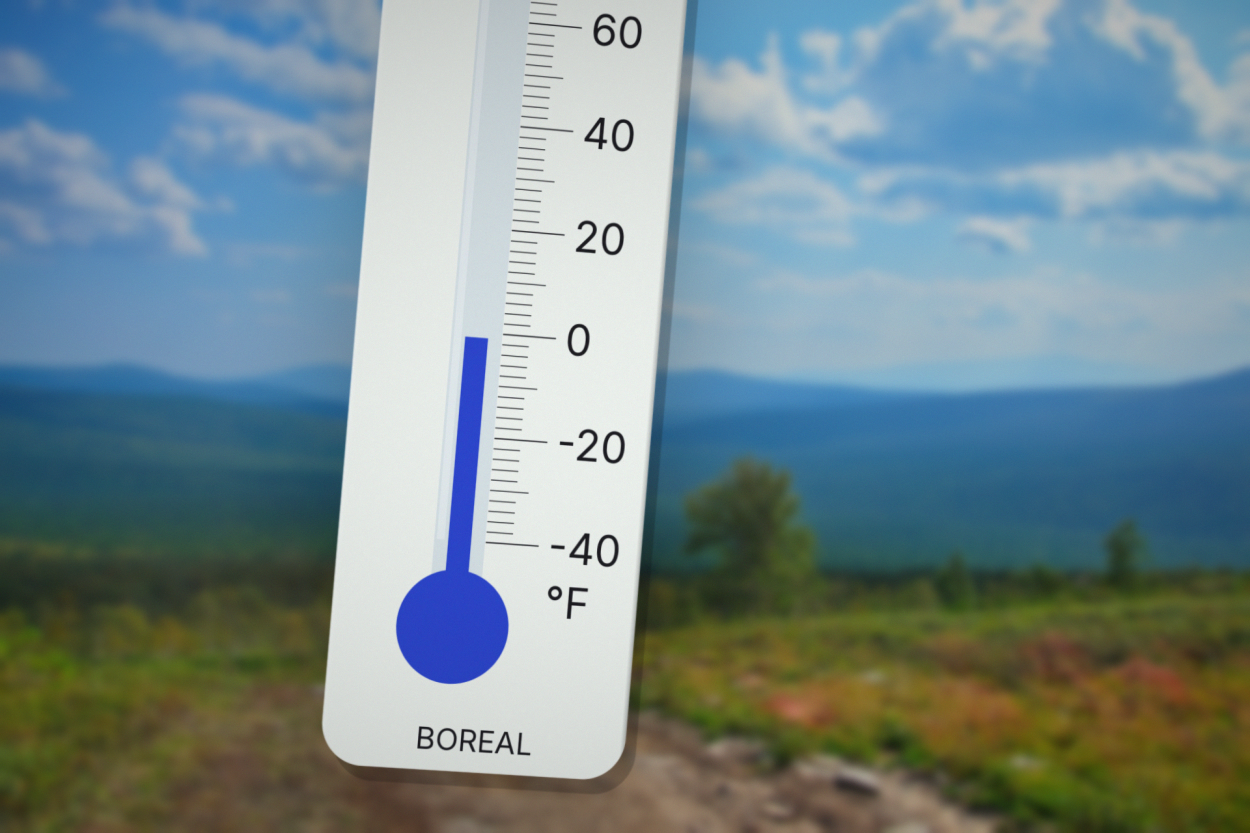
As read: {"value": -1, "unit": "°F"}
